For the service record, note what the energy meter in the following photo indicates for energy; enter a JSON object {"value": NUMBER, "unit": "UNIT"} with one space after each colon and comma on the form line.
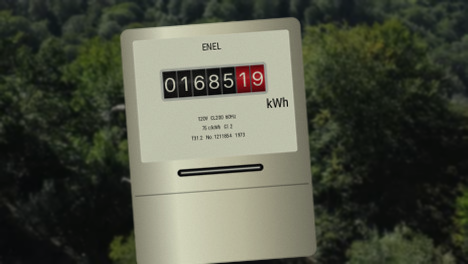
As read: {"value": 1685.19, "unit": "kWh"}
